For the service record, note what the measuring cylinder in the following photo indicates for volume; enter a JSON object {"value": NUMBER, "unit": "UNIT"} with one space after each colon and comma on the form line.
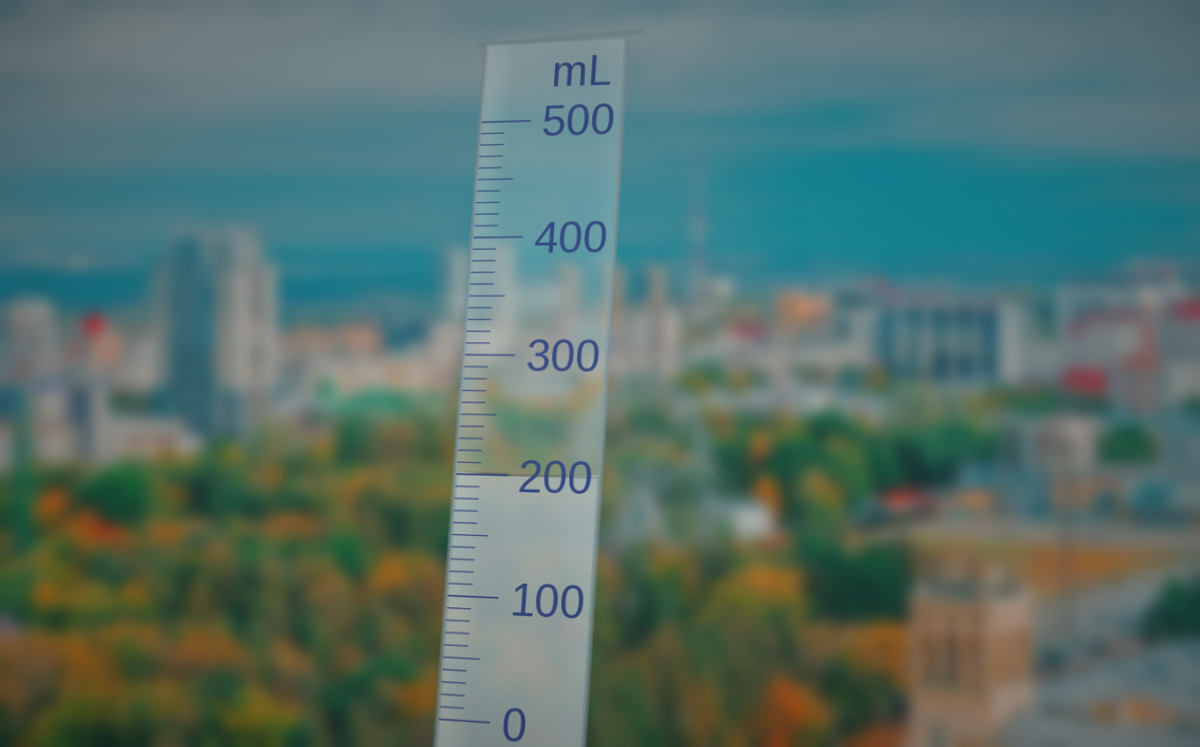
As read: {"value": 200, "unit": "mL"}
